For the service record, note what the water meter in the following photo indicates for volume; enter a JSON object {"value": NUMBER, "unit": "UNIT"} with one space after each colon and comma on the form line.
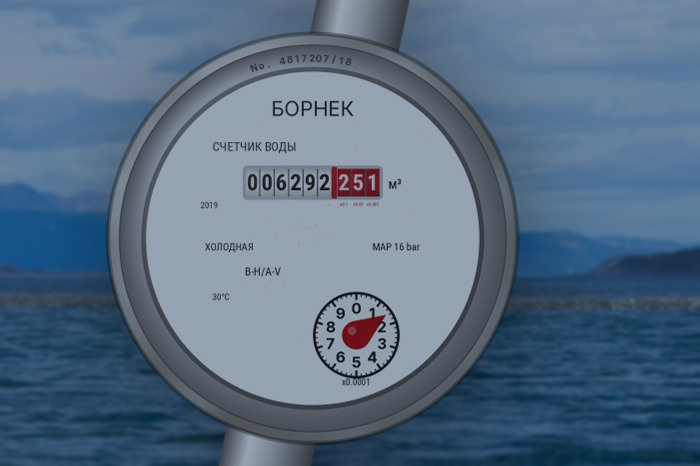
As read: {"value": 6292.2511, "unit": "m³"}
